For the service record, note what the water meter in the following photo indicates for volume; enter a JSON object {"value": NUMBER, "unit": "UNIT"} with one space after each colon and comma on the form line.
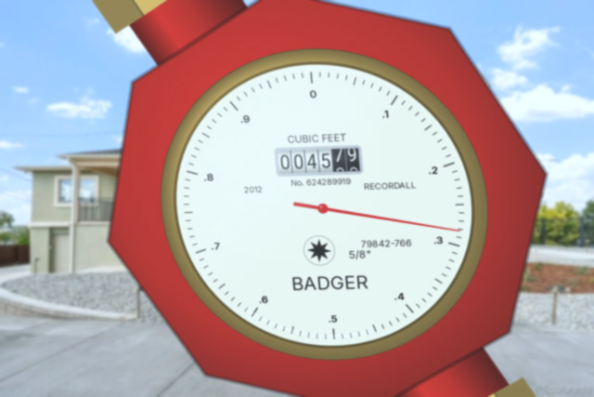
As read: {"value": 4579.28, "unit": "ft³"}
